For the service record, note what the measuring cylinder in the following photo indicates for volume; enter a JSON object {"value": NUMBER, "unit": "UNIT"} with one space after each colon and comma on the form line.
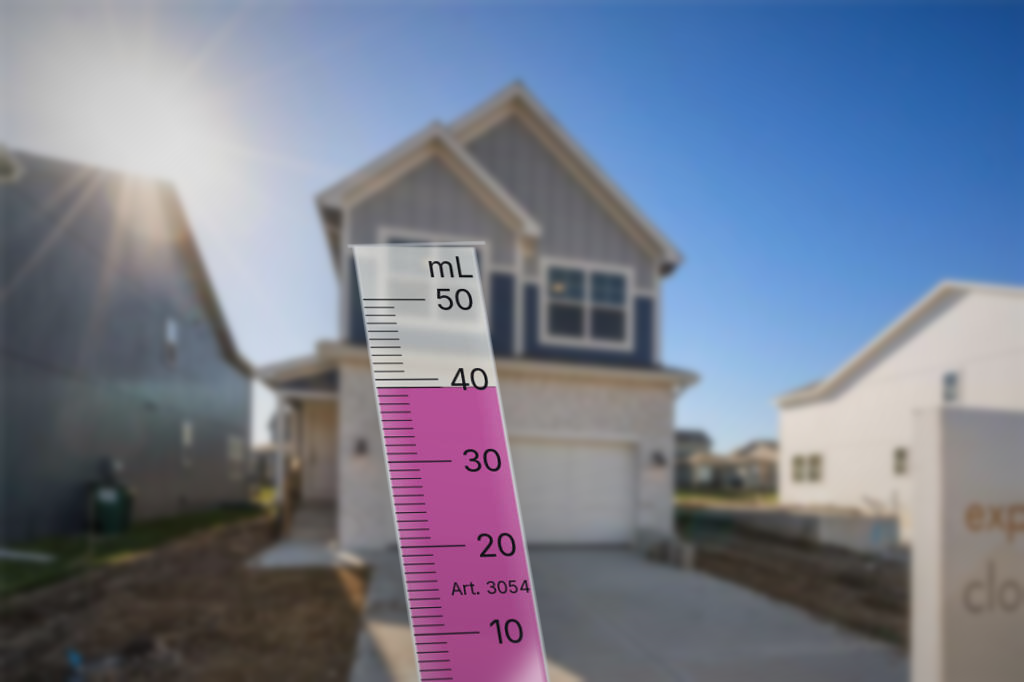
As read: {"value": 39, "unit": "mL"}
